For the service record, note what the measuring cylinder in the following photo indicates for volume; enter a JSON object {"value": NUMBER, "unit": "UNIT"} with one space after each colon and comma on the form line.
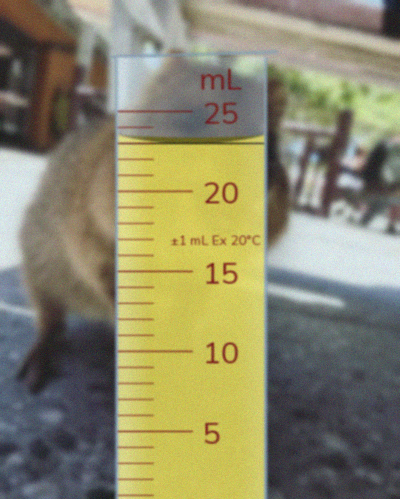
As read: {"value": 23, "unit": "mL"}
